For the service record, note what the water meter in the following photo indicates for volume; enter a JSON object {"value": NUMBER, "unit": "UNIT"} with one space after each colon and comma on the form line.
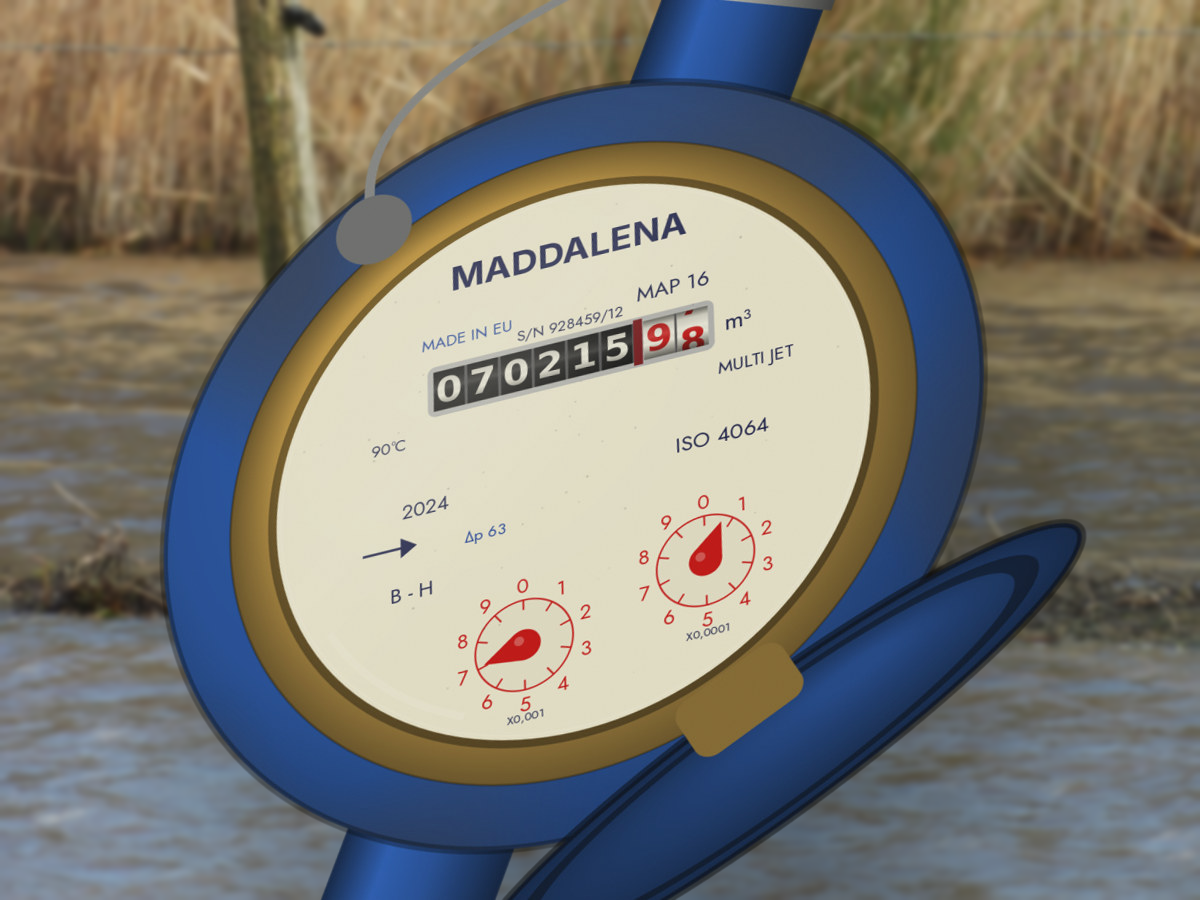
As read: {"value": 70215.9770, "unit": "m³"}
